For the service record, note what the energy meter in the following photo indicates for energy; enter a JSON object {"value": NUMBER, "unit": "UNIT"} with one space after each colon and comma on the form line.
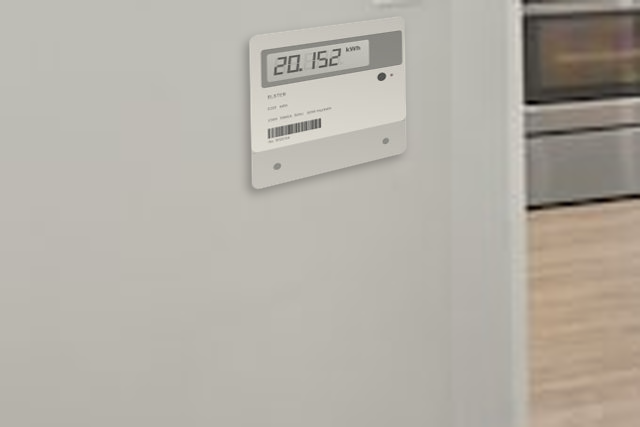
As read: {"value": 20.152, "unit": "kWh"}
